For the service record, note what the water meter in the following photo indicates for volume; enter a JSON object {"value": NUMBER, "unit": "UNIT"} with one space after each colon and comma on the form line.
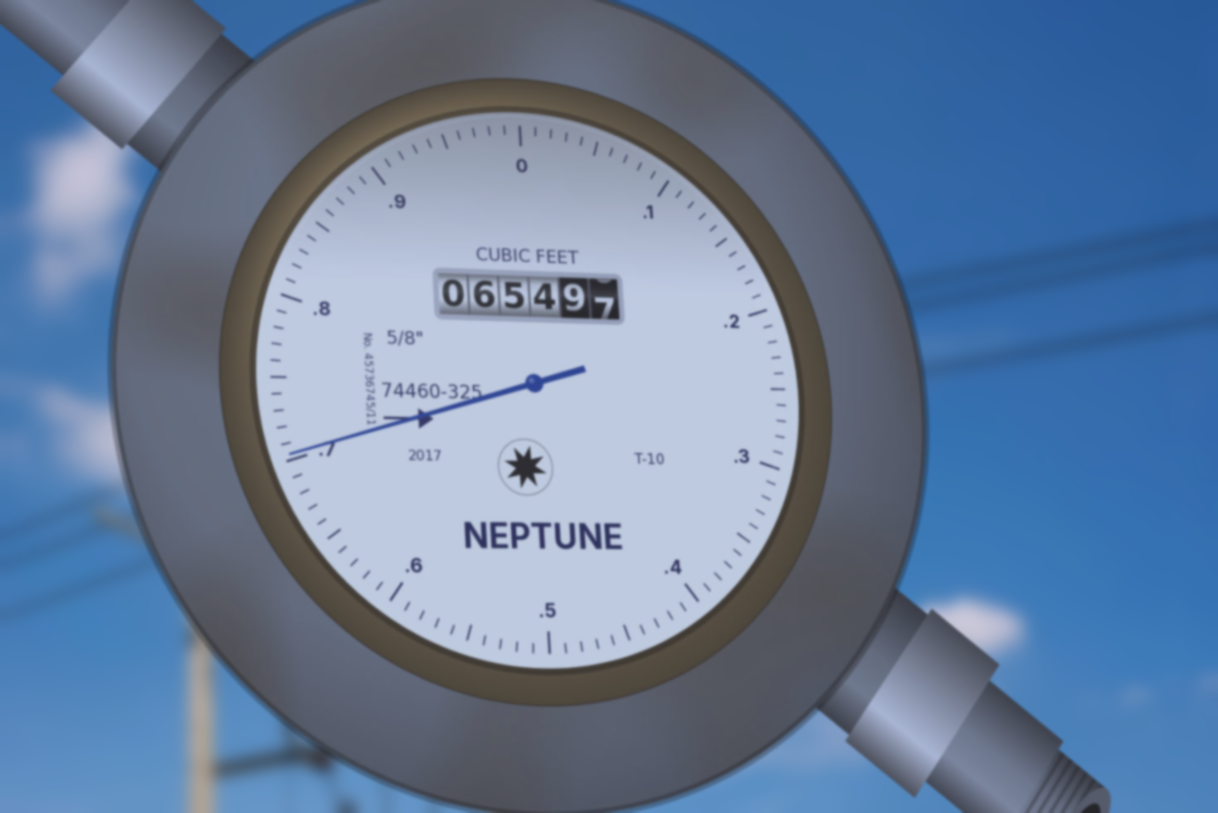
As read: {"value": 65496.70, "unit": "ft³"}
